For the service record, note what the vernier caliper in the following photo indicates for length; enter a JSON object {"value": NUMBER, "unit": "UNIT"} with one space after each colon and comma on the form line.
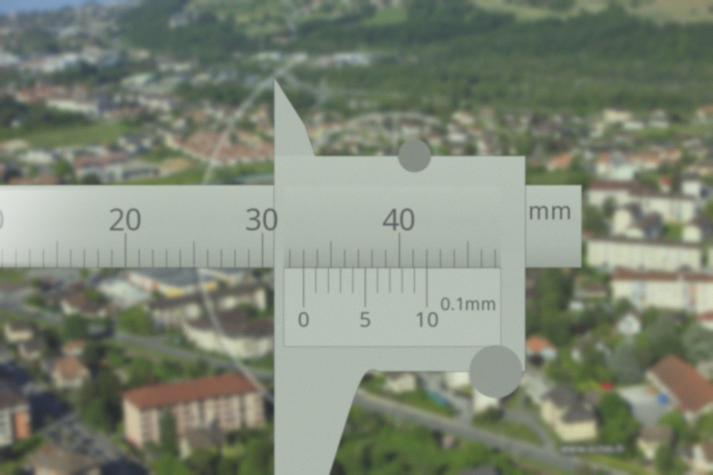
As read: {"value": 33.0, "unit": "mm"}
